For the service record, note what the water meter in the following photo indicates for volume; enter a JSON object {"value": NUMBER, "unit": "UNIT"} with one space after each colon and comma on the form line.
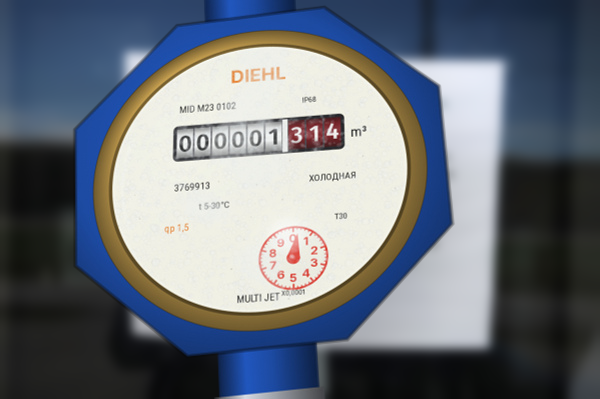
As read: {"value": 1.3140, "unit": "m³"}
